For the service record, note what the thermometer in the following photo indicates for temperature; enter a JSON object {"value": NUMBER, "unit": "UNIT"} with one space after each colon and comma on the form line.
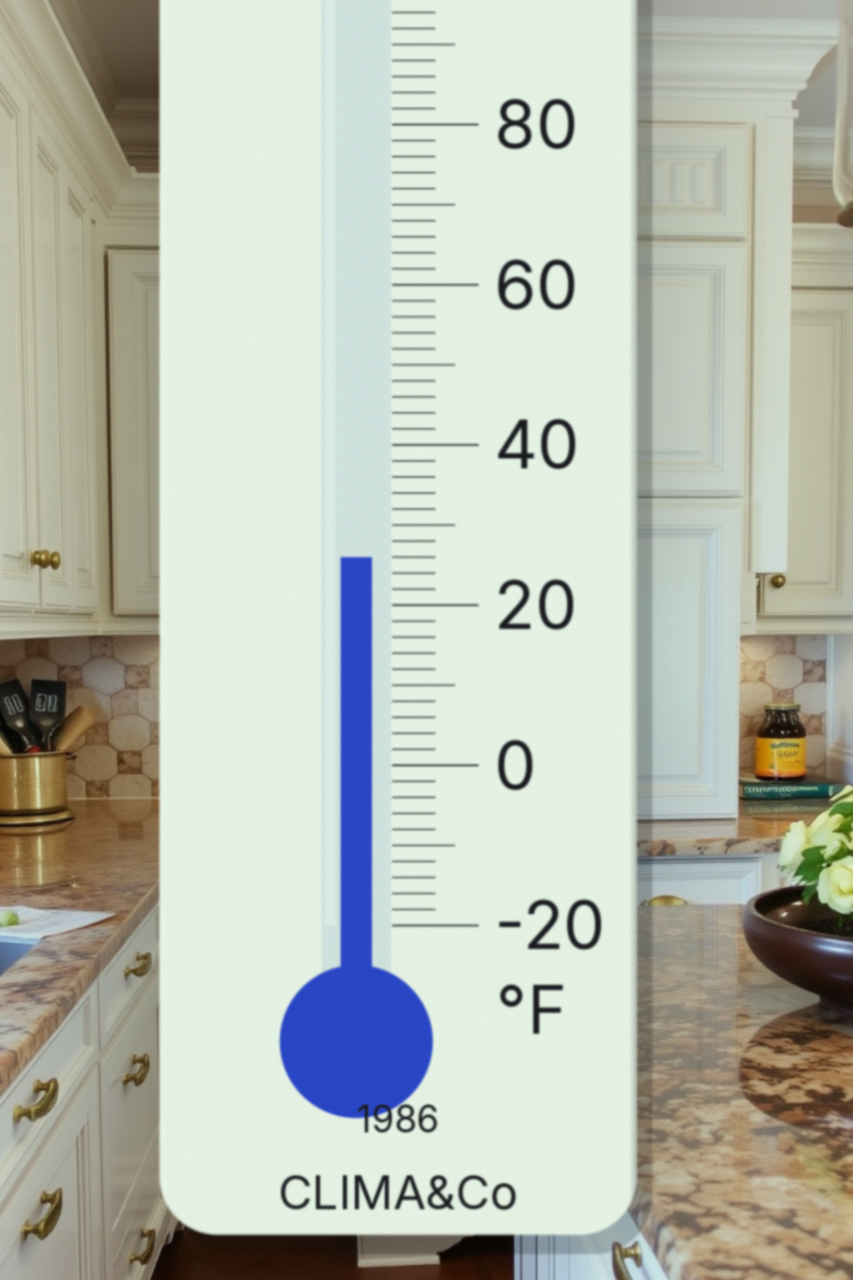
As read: {"value": 26, "unit": "°F"}
